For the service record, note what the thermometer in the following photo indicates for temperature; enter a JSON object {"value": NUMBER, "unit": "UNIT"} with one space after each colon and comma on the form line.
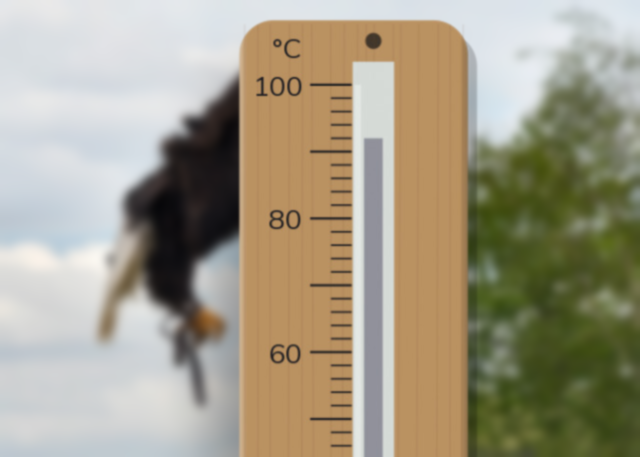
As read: {"value": 92, "unit": "°C"}
